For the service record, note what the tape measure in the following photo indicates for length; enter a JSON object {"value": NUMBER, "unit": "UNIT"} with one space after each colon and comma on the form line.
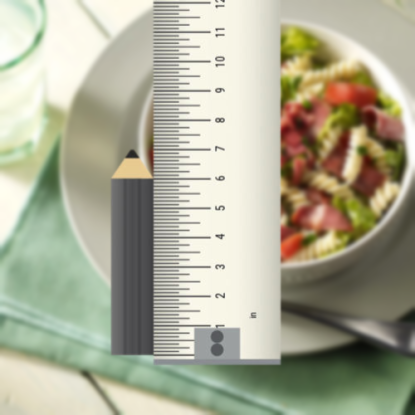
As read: {"value": 7, "unit": "in"}
